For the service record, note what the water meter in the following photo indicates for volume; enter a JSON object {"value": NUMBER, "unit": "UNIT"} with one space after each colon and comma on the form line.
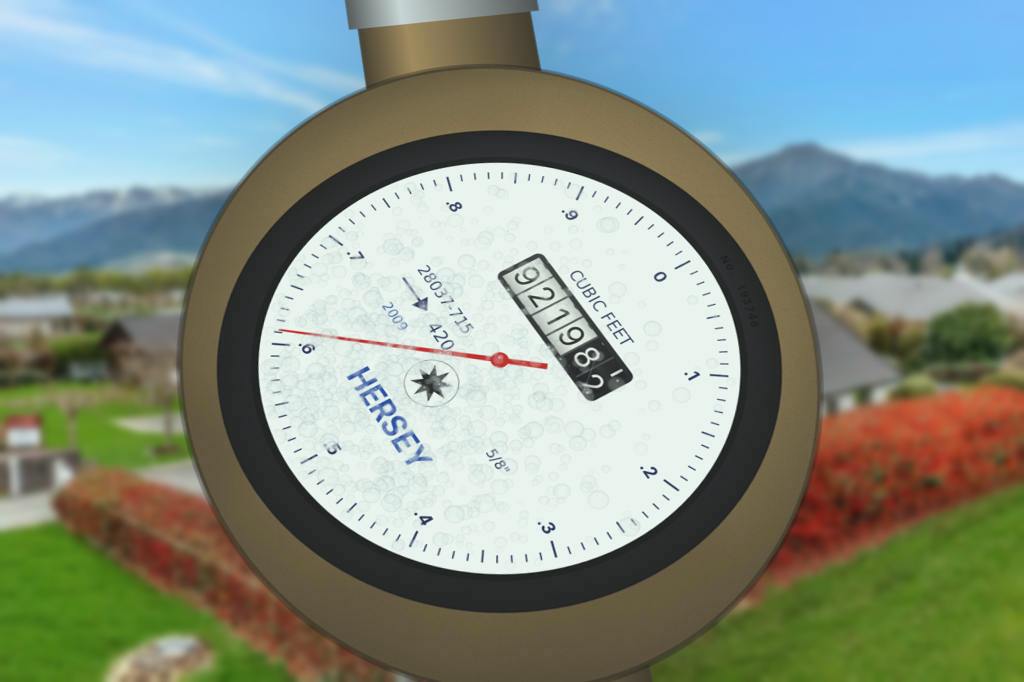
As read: {"value": 921981.61, "unit": "ft³"}
